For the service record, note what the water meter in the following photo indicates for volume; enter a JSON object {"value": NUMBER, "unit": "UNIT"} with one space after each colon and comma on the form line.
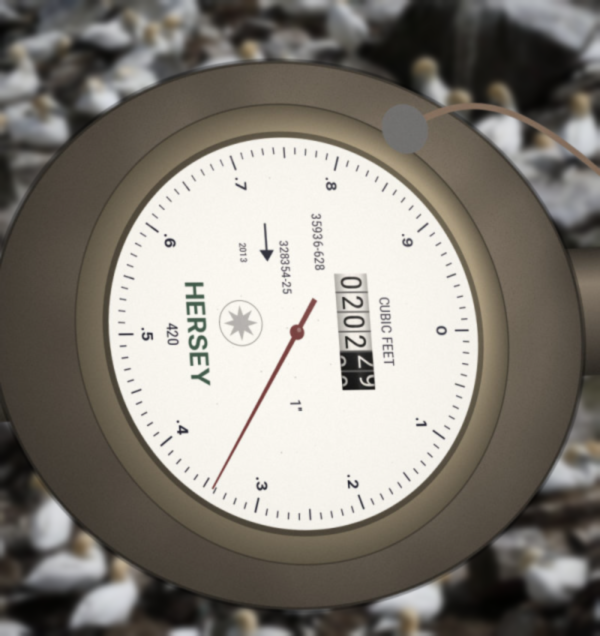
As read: {"value": 20229.34, "unit": "ft³"}
